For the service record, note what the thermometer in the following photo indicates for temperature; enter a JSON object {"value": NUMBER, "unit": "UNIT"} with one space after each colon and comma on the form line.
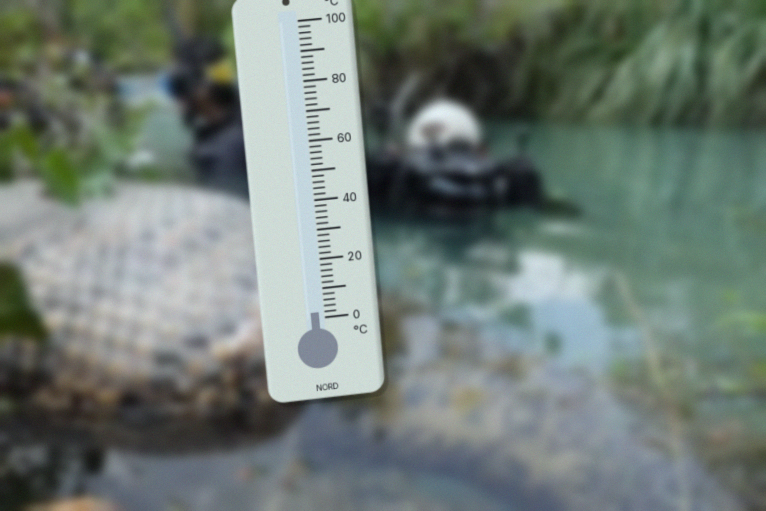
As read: {"value": 2, "unit": "°C"}
